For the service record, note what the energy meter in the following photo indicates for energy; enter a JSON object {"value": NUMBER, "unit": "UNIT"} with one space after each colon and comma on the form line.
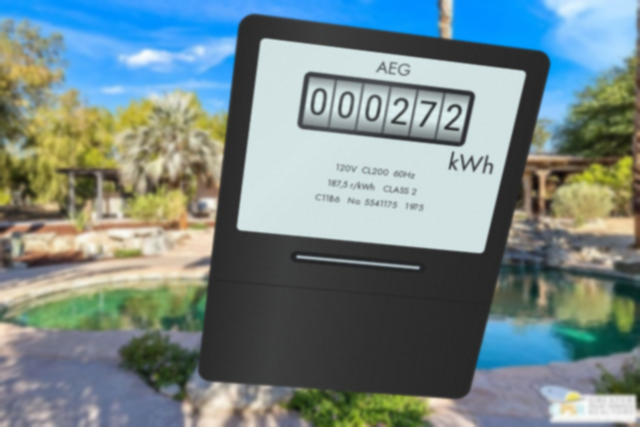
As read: {"value": 272, "unit": "kWh"}
